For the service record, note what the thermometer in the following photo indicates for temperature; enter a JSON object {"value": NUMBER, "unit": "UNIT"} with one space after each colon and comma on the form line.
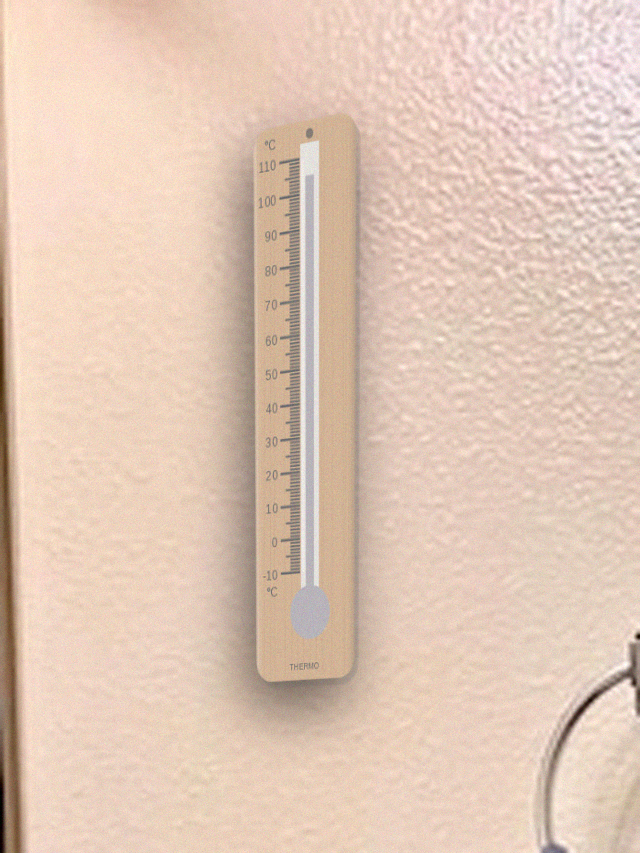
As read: {"value": 105, "unit": "°C"}
